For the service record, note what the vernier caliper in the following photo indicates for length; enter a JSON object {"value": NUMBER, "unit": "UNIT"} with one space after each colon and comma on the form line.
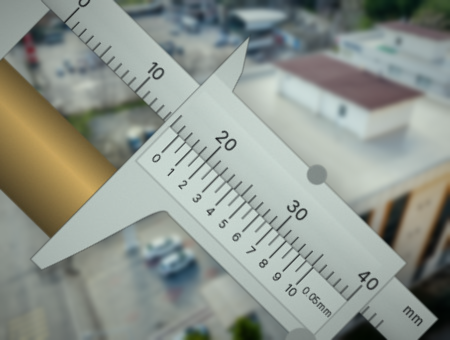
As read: {"value": 16.2, "unit": "mm"}
